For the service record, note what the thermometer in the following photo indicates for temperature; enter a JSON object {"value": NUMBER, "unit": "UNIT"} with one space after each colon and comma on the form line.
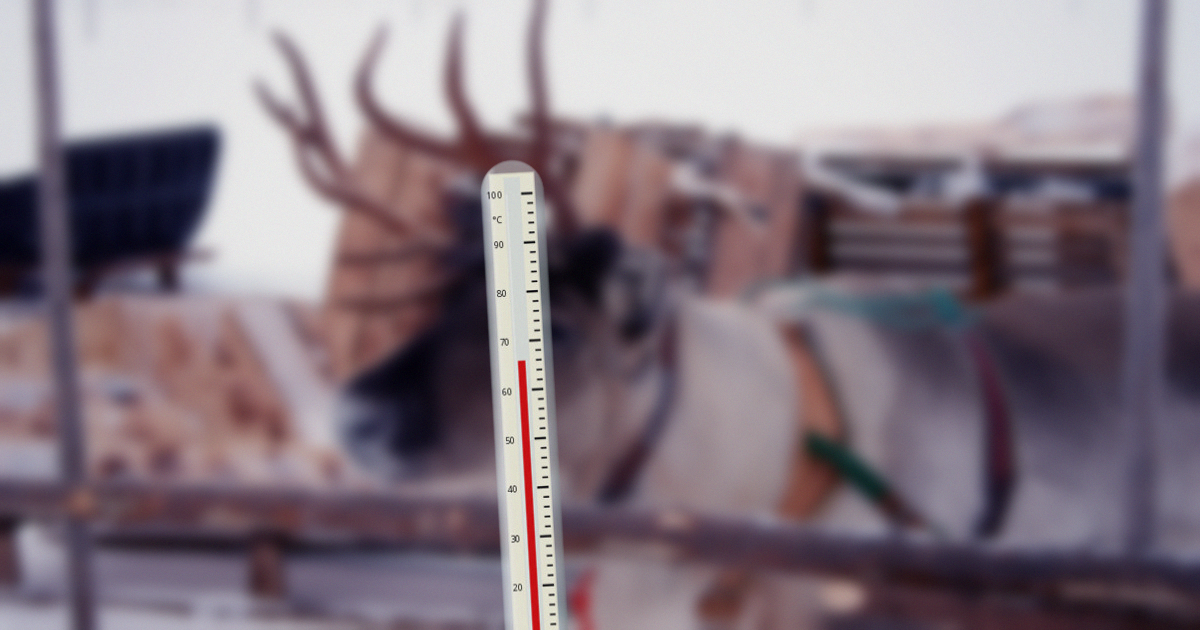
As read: {"value": 66, "unit": "°C"}
